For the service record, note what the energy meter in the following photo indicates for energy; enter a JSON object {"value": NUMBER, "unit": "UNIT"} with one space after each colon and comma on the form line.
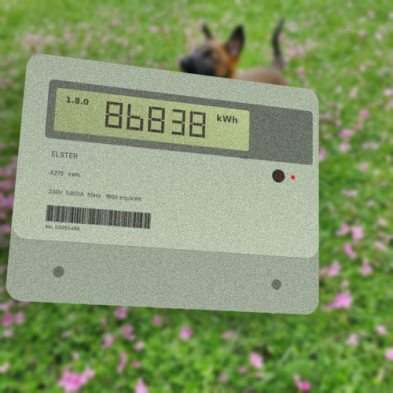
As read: {"value": 86838, "unit": "kWh"}
